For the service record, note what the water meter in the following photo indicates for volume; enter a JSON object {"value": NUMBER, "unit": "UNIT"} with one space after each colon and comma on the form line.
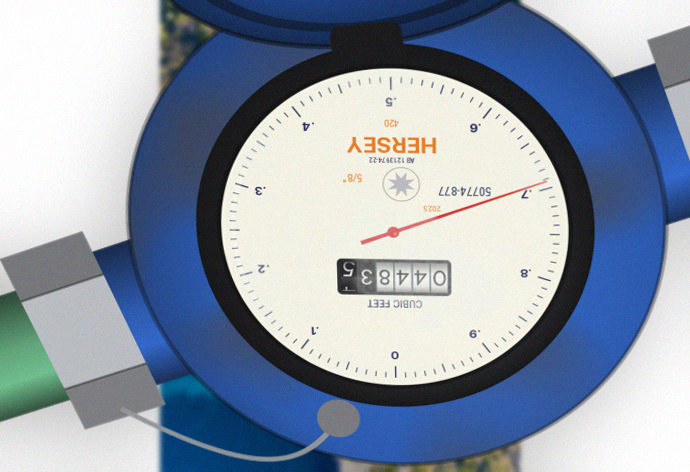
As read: {"value": 44834.69, "unit": "ft³"}
